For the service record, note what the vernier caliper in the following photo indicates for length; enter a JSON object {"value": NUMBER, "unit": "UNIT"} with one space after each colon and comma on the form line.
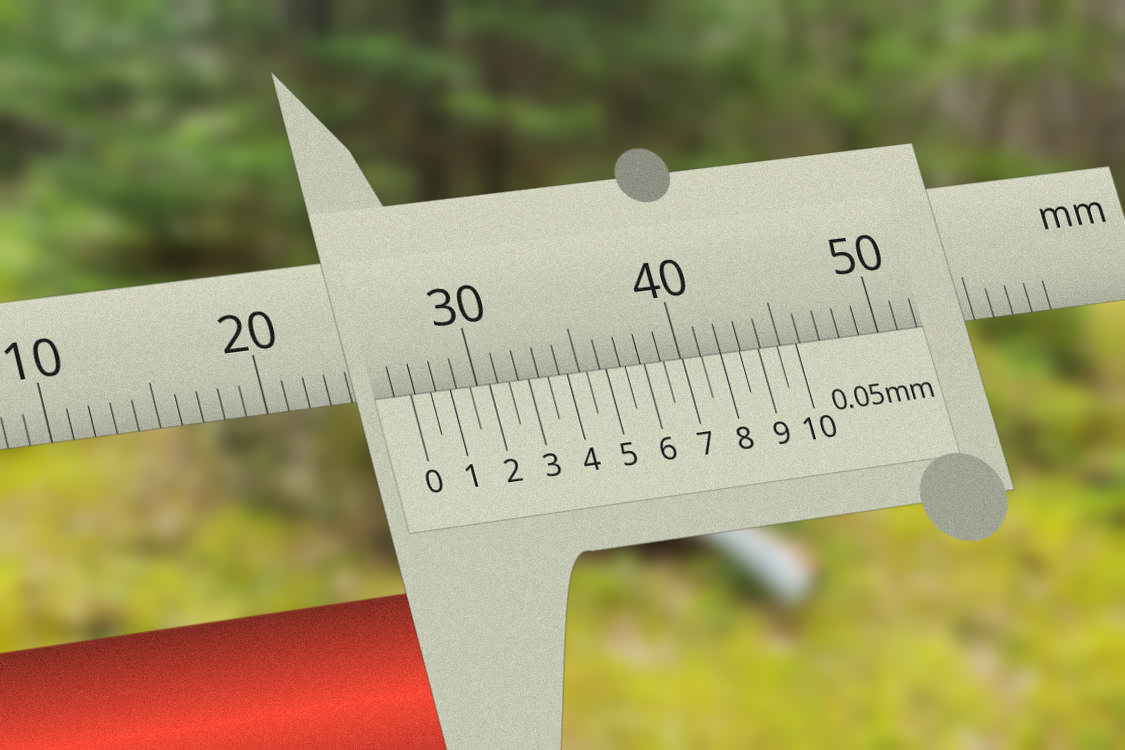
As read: {"value": 26.8, "unit": "mm"}
